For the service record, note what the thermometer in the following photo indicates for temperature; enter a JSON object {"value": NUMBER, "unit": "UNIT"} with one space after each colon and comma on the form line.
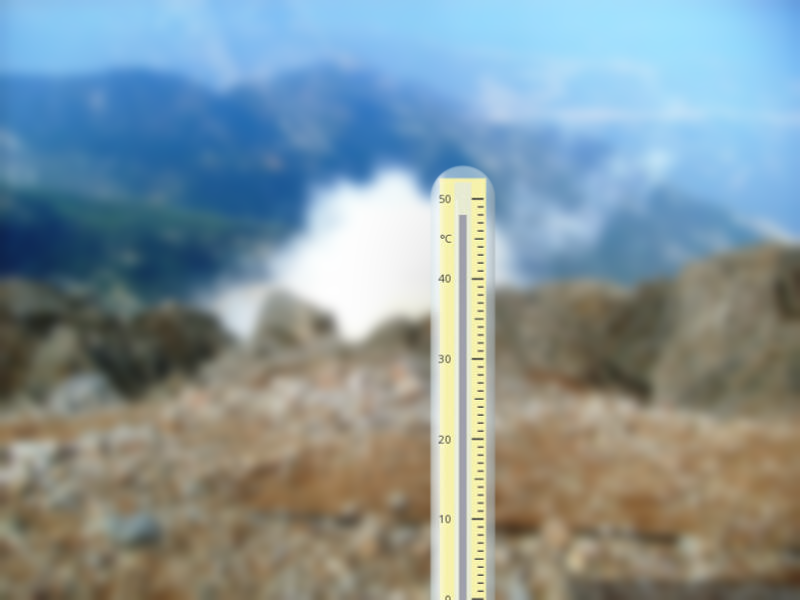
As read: {"value": 48, "unit": "°C"}
